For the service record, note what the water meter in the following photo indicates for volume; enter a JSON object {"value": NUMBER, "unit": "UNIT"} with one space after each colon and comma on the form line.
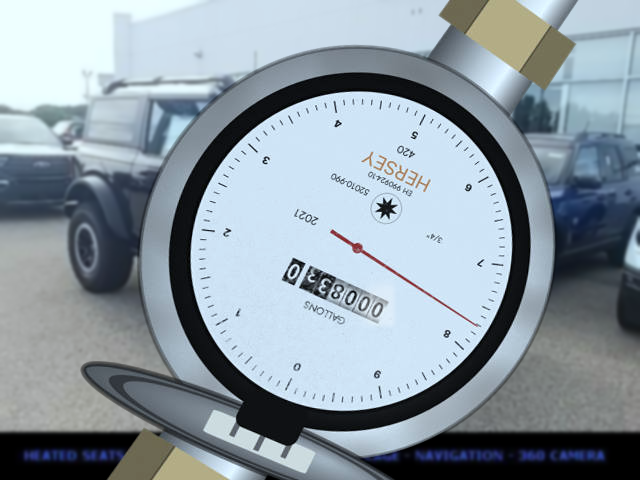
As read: {"value": 8327.7, "unit": "gal"}
